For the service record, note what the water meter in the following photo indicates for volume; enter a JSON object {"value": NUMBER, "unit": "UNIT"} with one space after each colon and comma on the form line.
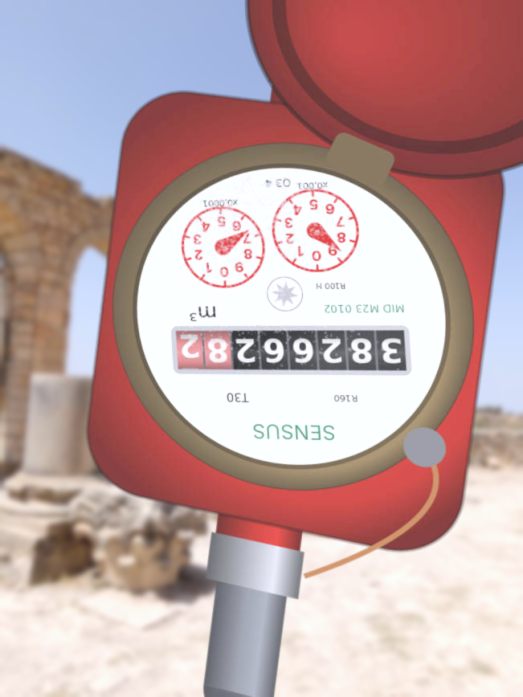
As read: {"value": 382662.8186, "unit": "m³"}
